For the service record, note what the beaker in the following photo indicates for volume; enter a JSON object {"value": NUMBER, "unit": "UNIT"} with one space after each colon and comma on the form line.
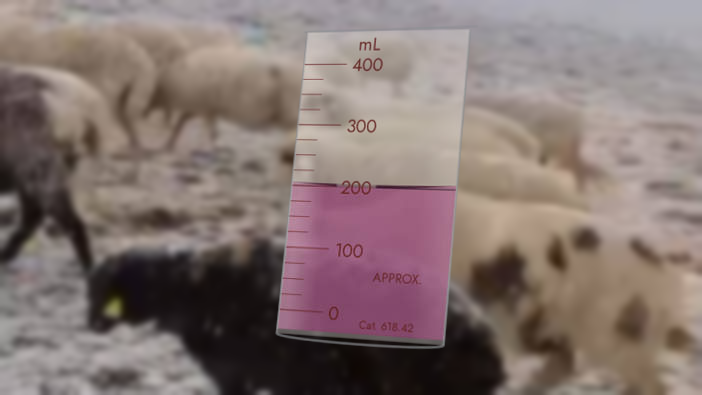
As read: {"value": 200, "unit": "mL"}
